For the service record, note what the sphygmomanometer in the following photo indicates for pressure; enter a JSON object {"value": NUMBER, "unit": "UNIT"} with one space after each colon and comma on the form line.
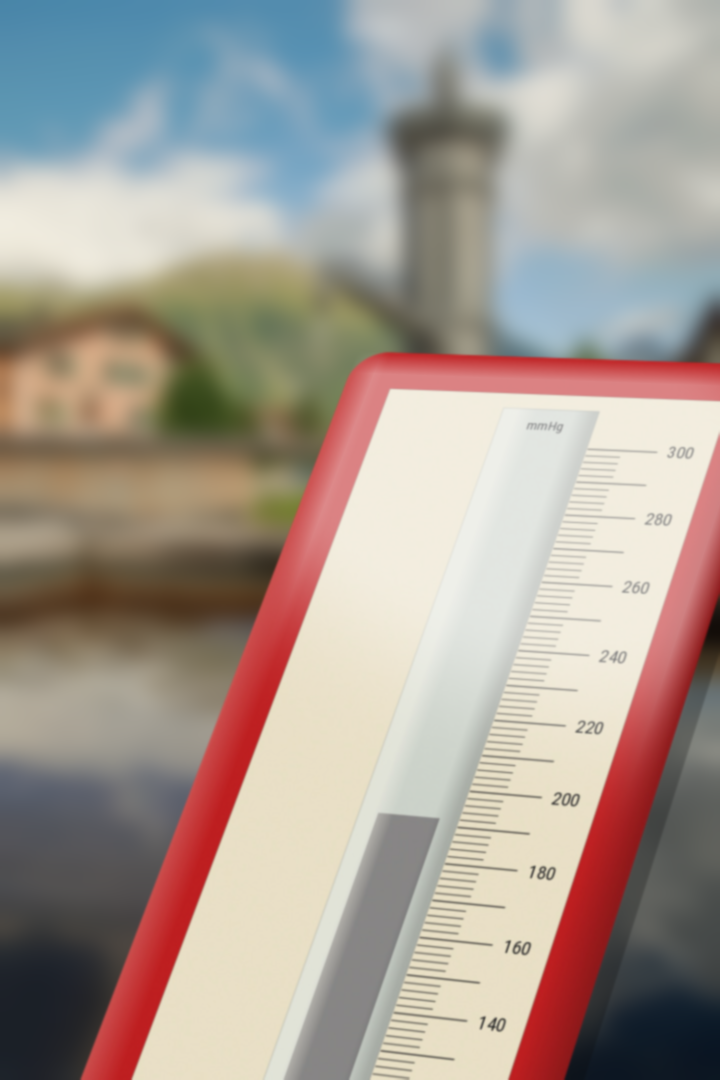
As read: {"value": 192, "unit": "mmHg"}
